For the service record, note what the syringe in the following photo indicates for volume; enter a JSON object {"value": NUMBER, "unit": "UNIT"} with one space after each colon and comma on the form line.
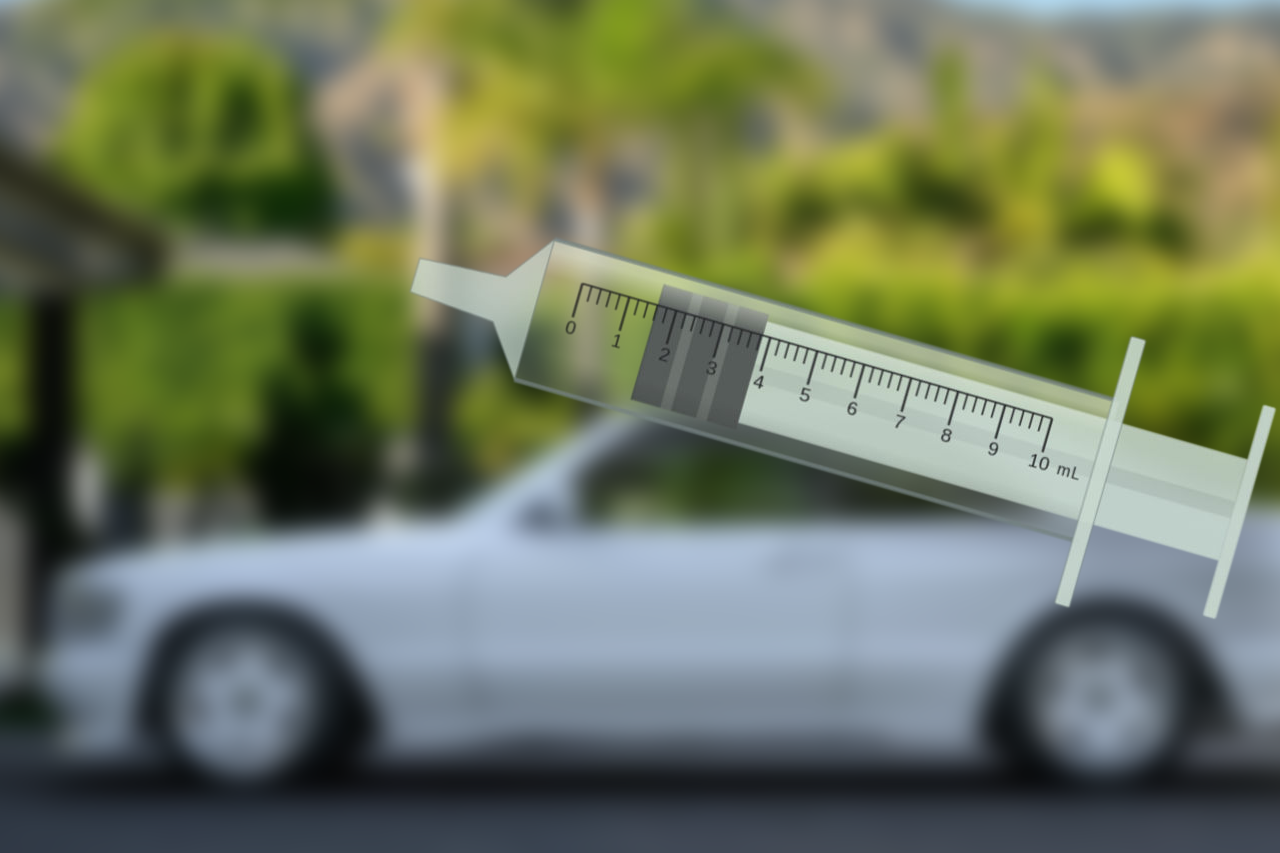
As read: {"value": 1.6, "unit": "mL"}
